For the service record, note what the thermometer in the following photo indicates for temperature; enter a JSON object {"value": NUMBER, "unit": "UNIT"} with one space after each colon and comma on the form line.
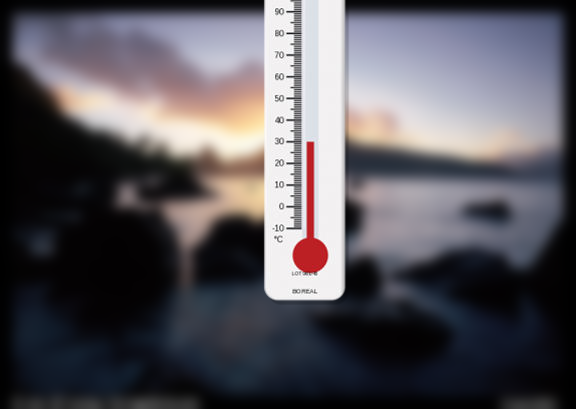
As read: {"value": 30, "unit": "°C"}
